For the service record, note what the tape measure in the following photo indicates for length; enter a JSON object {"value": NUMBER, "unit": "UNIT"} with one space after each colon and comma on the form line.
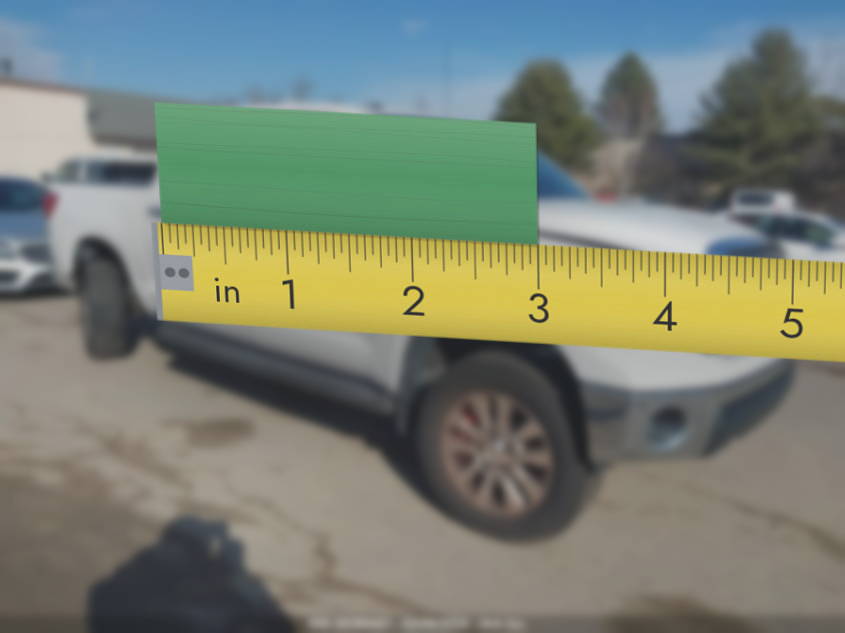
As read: {"value": 3, "unit": "in"}
